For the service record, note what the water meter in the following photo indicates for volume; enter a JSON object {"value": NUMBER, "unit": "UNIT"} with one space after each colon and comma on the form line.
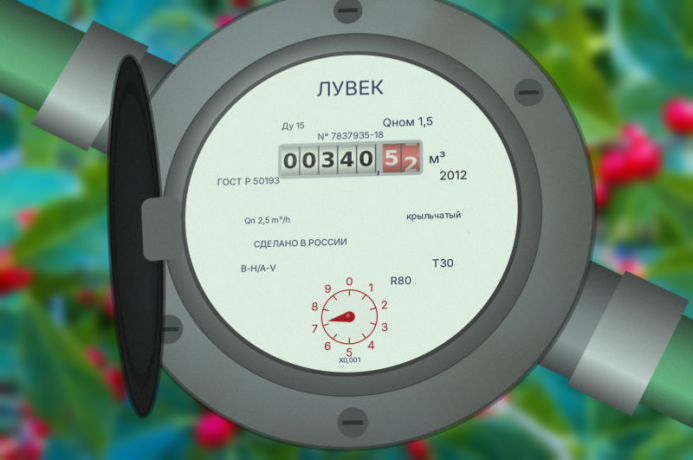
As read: {"value": 340.517, "unit": "m³"}
